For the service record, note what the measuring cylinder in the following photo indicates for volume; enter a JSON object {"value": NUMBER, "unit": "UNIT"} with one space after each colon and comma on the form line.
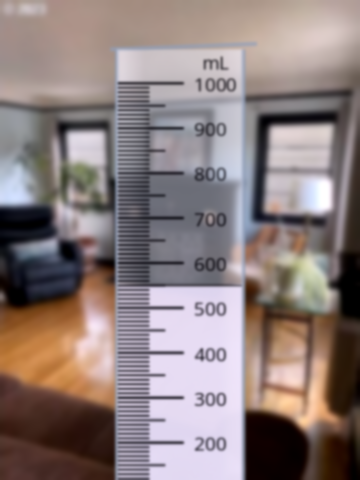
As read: {"value": 550, "unit": "mL"}
